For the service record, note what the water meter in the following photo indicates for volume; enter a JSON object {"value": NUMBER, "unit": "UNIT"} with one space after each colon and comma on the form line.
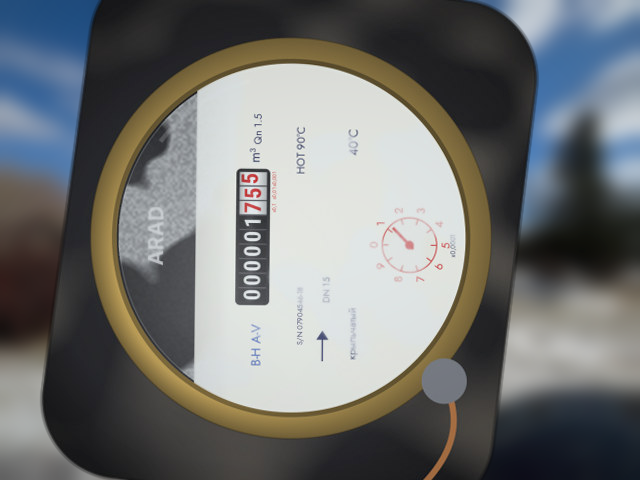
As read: {"value": 1.7551, "unit": "m³"}
